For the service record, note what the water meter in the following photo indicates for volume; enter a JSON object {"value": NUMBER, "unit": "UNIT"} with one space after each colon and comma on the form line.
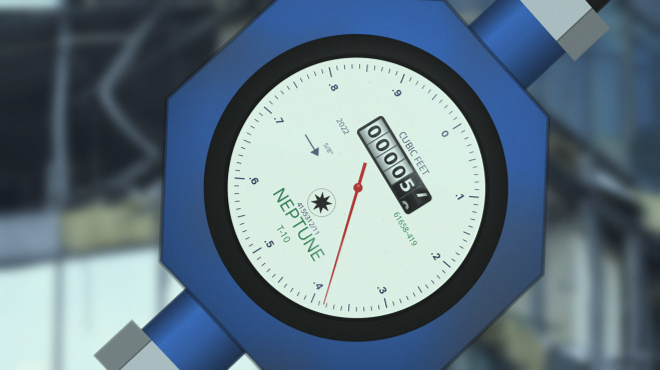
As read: {"value": 57.38, "unit": "ft³"}
